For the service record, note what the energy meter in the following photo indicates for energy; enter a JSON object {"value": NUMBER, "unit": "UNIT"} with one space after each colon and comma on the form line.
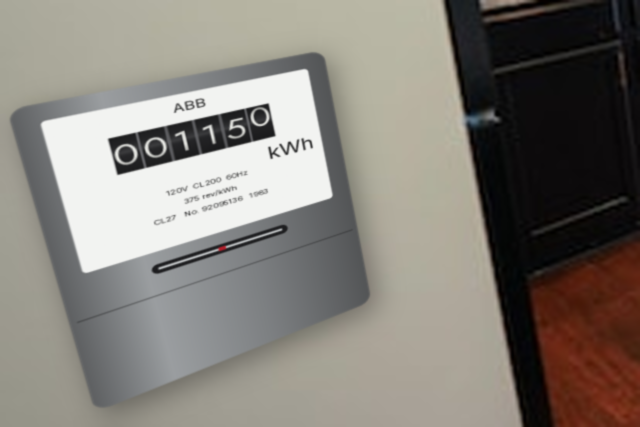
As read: {"value": 1150, "unit": "kWh"}
